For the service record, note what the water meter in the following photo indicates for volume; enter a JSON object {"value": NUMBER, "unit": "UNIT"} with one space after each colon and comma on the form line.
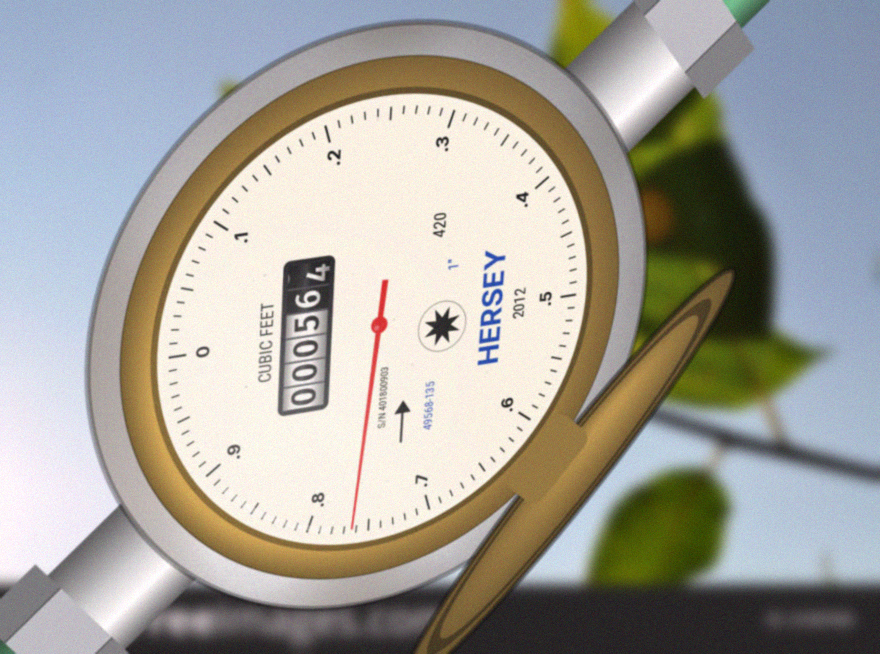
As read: {"value": 563.76, "unit": "ft³"}
